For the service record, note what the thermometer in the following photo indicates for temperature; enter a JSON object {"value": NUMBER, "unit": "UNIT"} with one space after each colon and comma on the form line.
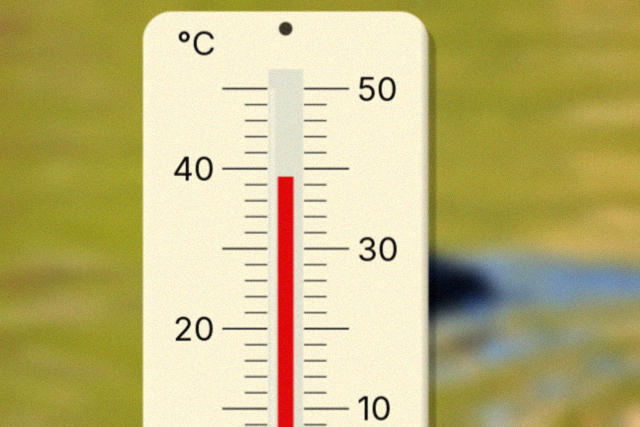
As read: {"value": 39, "unit": "°C"}
